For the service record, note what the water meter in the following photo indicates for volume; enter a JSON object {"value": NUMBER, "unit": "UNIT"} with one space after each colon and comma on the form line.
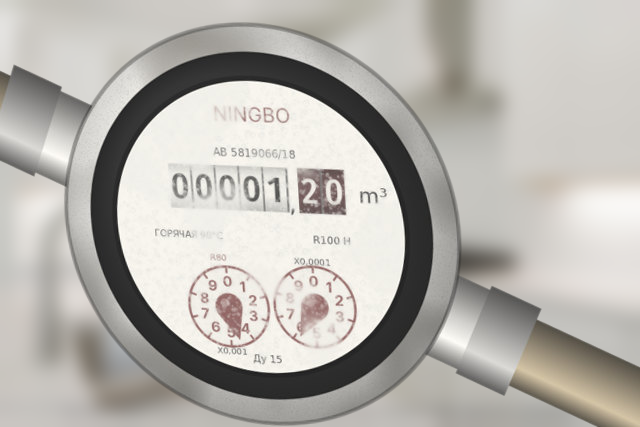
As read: {"value": 1.2045, "unit": "m³"}
